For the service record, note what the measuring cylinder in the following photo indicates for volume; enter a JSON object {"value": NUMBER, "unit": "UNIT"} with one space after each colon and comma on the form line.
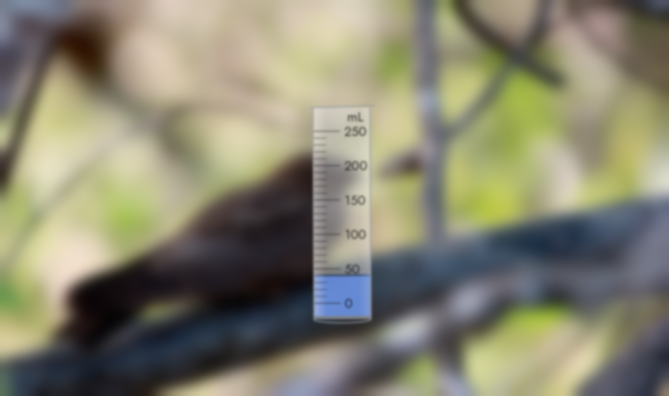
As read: {"value": 40, "unit": "mL"}
